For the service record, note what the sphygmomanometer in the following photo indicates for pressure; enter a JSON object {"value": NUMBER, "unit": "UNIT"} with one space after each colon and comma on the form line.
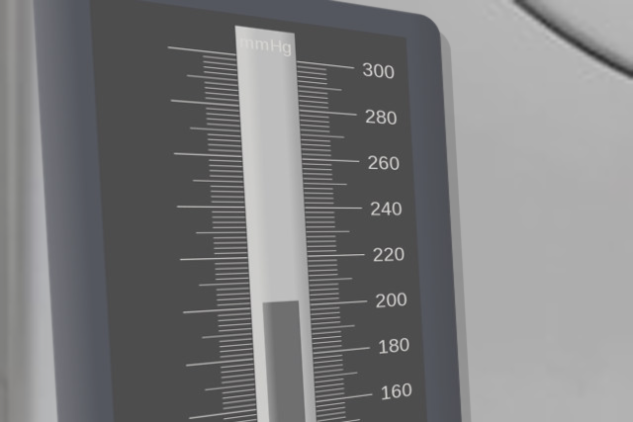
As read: {"value": 202, "unit": "mmHg"}
